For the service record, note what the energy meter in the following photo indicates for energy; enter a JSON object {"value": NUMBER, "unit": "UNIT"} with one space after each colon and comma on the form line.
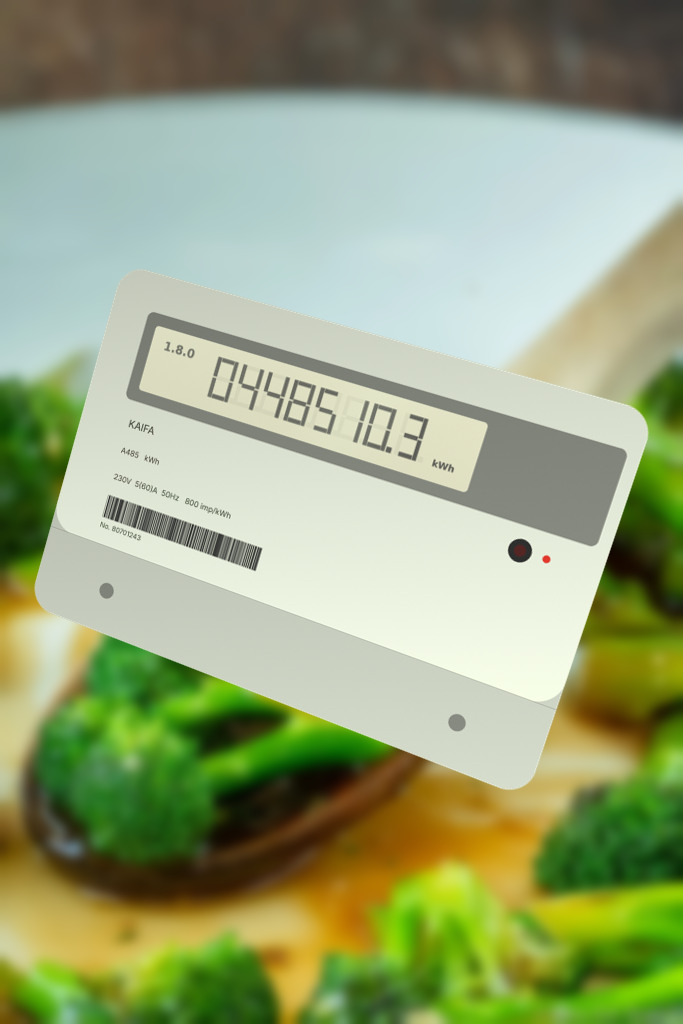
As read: {"value": 448510.3, "unit": "kWh"}
